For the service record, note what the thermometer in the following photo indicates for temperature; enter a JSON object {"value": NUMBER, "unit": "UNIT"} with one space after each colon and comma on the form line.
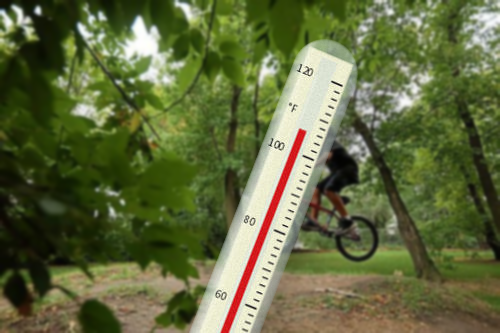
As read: {"value": 106, "unit": "°F"}
